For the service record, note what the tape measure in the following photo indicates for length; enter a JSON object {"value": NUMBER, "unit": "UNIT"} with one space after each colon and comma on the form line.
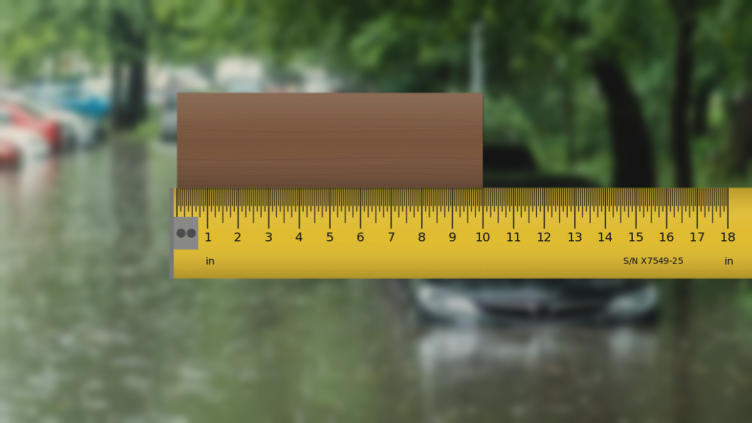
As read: {"value": 10, "unit": "in"}
